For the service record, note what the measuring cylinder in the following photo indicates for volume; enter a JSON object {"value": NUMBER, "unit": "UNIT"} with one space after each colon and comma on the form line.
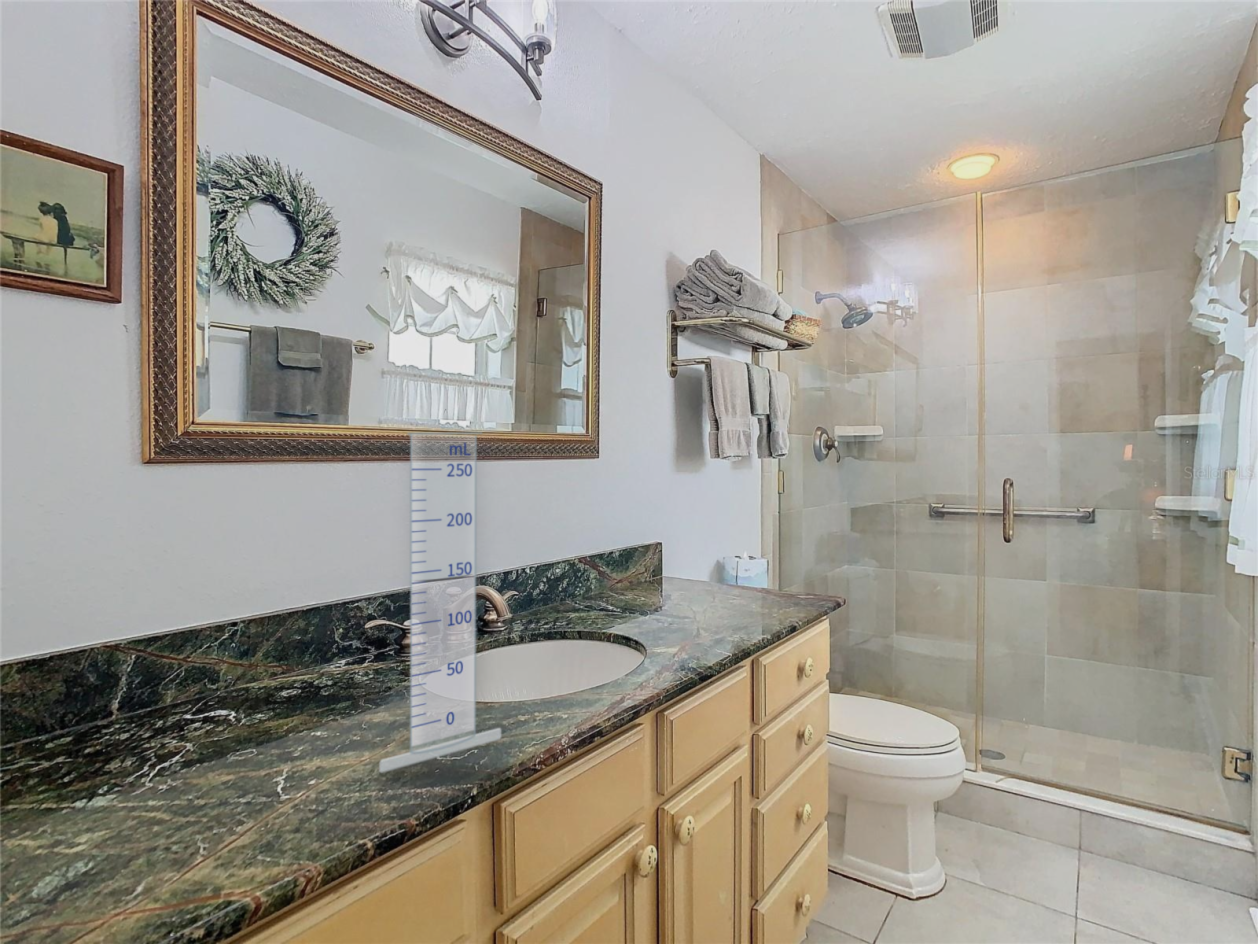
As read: {"value": 140, "unit": "mL"}
